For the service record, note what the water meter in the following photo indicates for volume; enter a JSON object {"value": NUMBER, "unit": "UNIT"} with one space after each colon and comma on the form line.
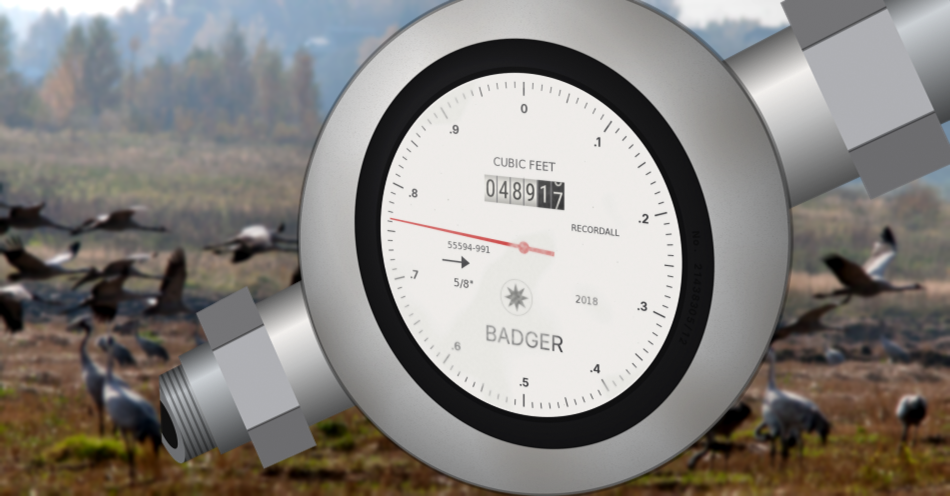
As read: {"value": 48916.76, "unit": "ft³"}
